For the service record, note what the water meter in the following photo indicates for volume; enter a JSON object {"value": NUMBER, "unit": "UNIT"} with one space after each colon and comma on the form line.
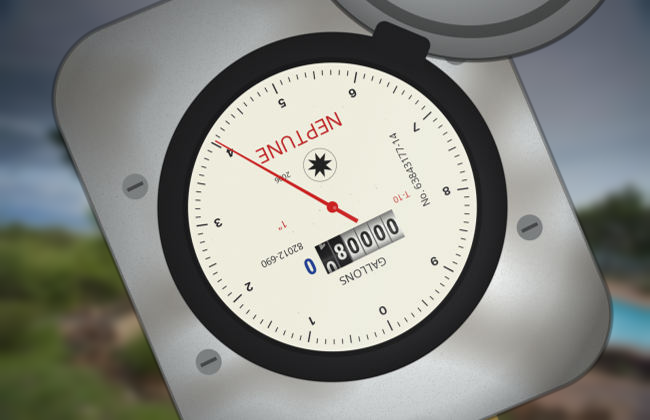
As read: {"value": 804.0, "unit": "gal"}
